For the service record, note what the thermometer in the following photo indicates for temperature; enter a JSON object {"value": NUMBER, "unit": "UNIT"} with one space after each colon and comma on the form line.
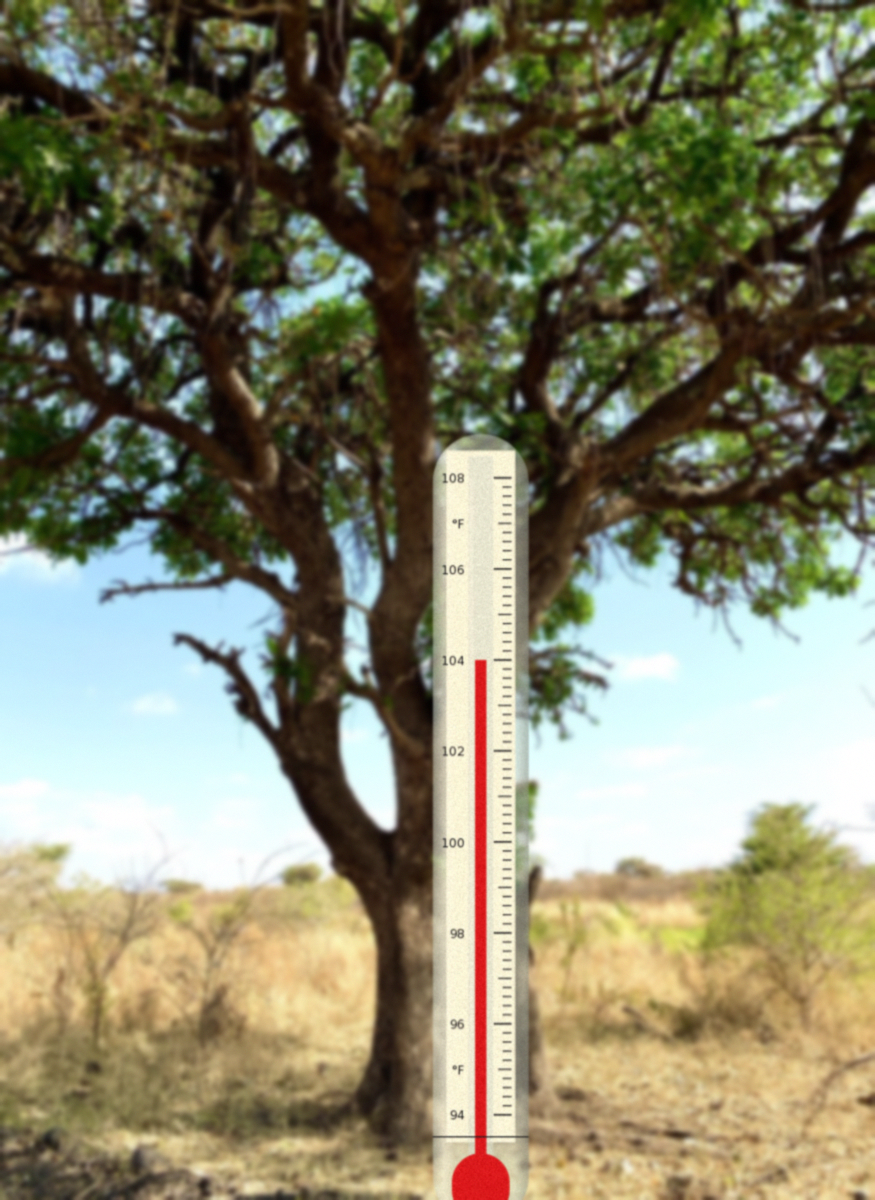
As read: {"value": 104, "unit": "°F"}
